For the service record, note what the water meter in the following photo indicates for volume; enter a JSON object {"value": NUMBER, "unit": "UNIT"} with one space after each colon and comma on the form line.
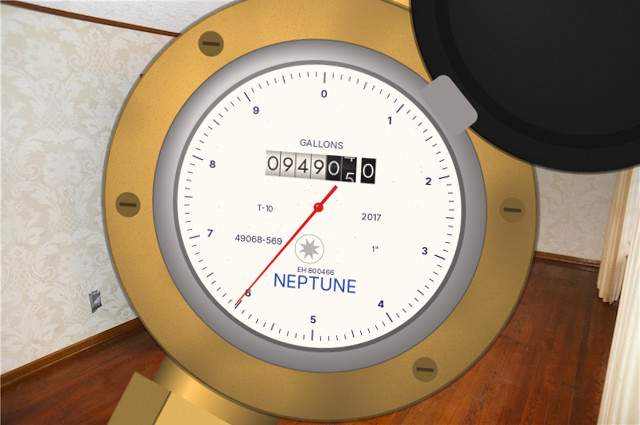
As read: {"value": 949046.0, "unit": "gal"}
